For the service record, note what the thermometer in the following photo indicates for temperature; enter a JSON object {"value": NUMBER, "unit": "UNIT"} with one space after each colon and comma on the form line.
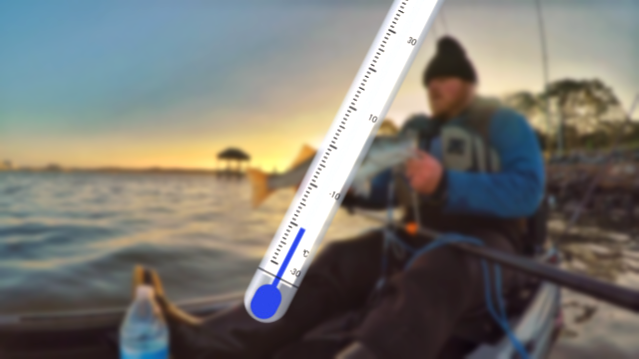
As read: {"value": -20, "unit": "°C"}
